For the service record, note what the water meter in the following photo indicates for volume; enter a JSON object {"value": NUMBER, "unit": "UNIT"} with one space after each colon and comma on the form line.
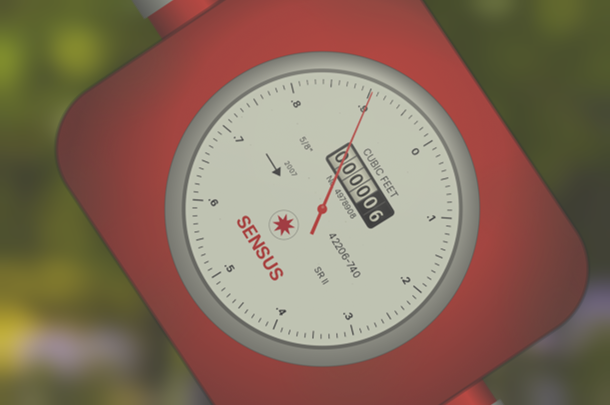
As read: {"value": 5.90, "unit": "ft³"}
